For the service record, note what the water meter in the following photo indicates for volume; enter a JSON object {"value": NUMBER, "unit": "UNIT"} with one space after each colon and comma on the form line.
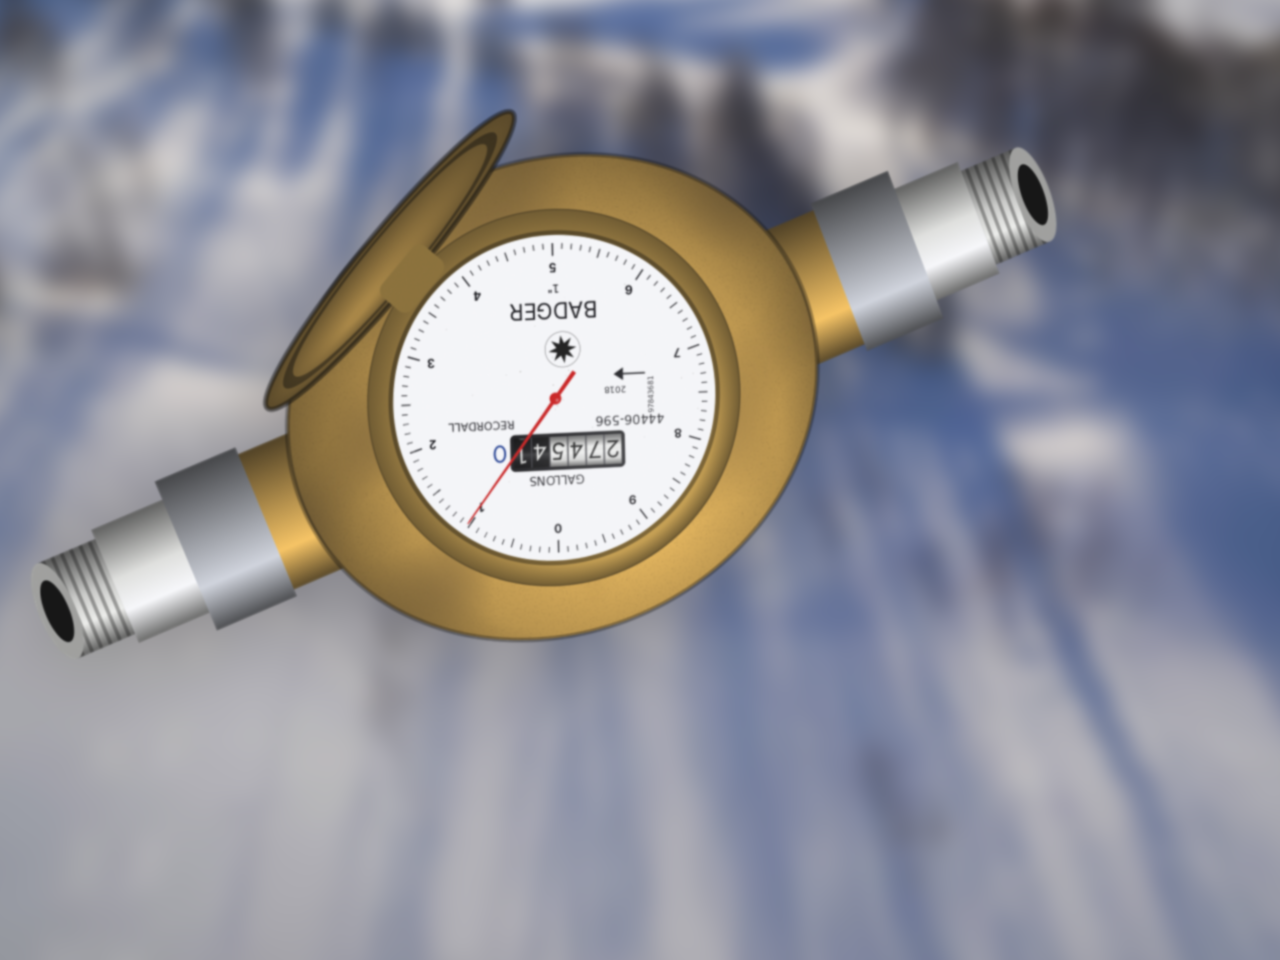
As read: {"value": 2745411.0, "unit": "gal"}
